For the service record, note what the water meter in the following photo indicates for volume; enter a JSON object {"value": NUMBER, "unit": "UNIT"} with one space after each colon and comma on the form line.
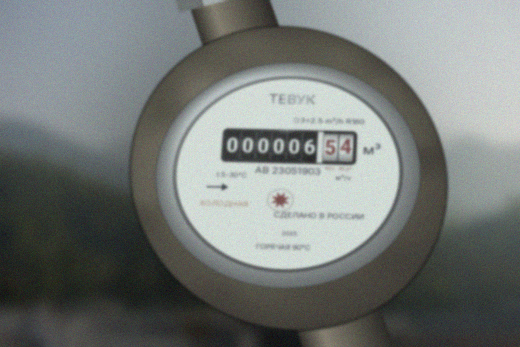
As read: {"value": 6.54, "unit": "m³"}
